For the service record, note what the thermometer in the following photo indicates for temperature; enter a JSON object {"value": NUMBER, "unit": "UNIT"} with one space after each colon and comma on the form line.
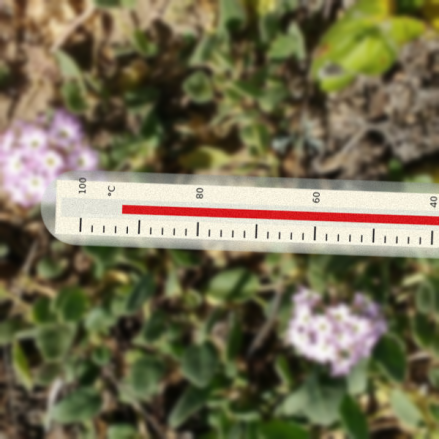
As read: {"value": 93, "unit": "°C"}
